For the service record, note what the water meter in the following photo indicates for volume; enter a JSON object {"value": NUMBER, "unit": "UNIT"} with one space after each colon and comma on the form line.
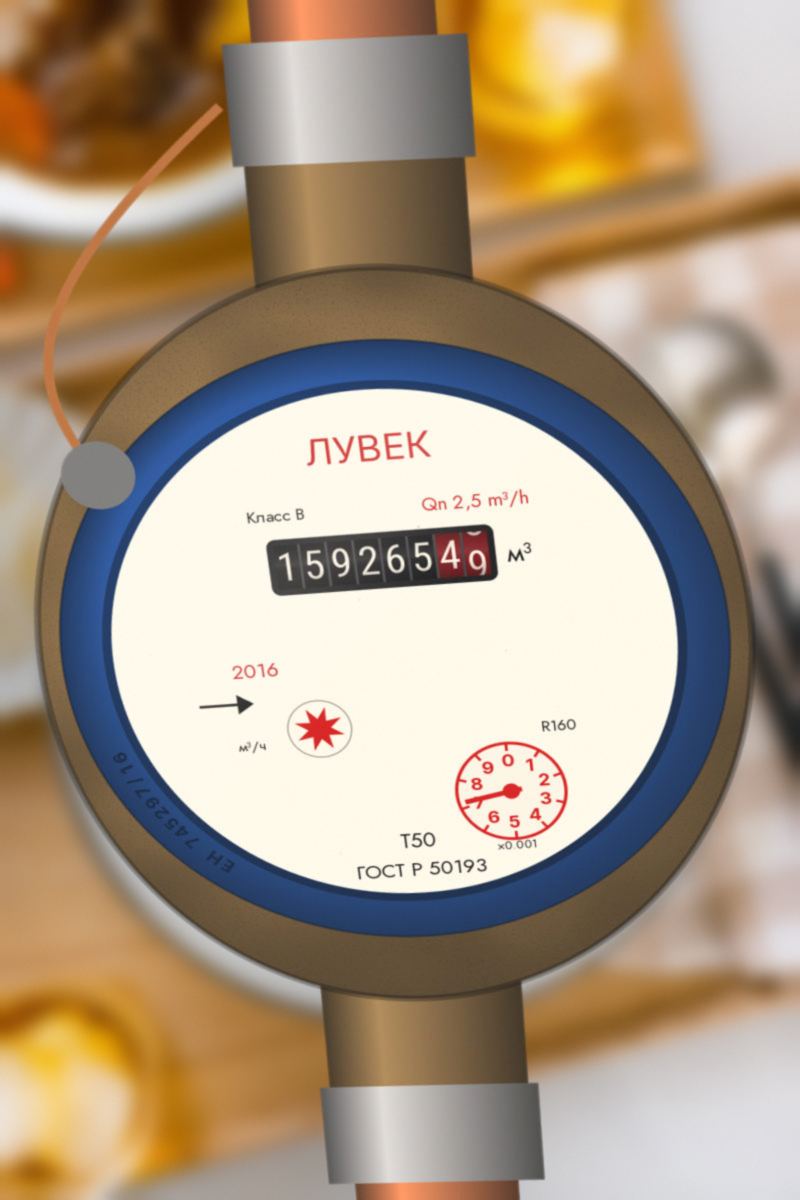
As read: {"value": 159265.487, "unit": "m³"}
